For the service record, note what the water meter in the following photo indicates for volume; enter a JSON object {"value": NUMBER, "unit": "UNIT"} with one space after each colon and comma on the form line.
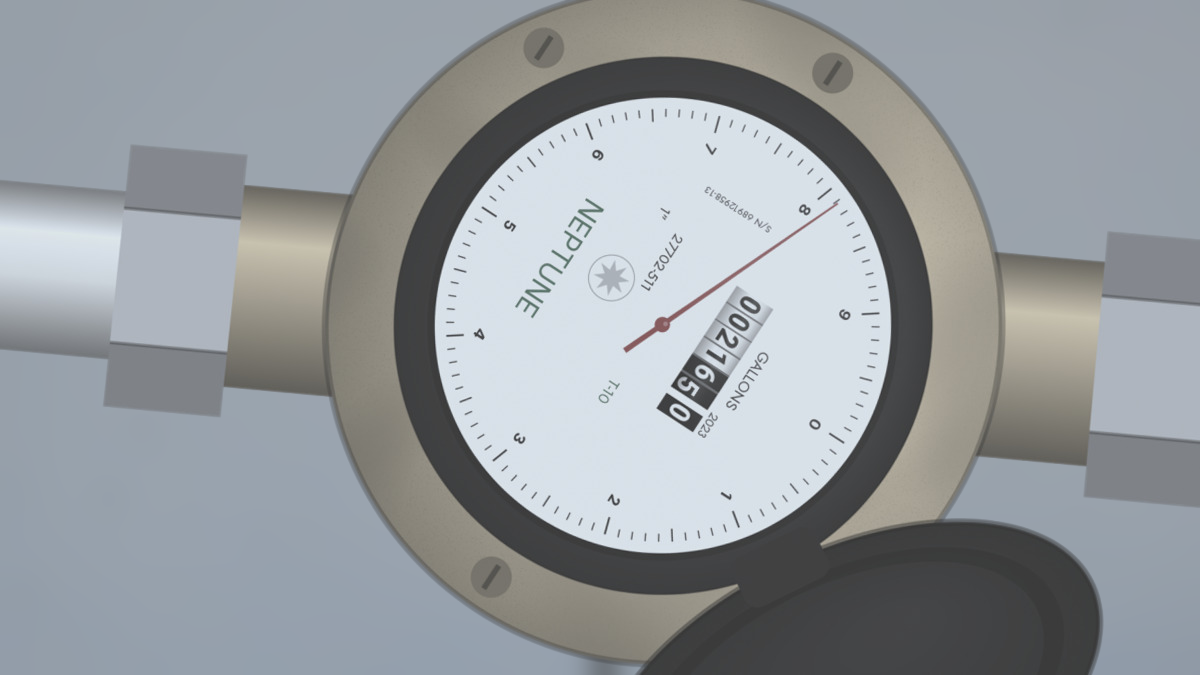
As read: {"value": 21648.1, "unit": "gal"}
